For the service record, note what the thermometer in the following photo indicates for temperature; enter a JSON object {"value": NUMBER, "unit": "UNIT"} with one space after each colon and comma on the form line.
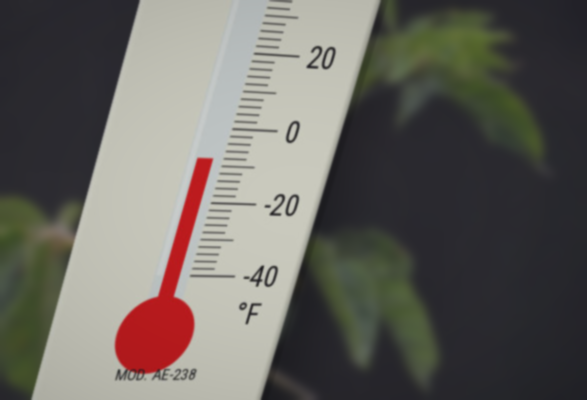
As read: {"value": -8, "unit": "°F"}
